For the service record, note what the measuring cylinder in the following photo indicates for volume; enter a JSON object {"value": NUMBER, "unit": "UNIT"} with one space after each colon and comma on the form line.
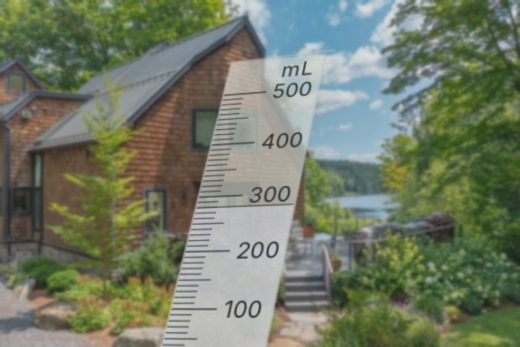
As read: {"value": 280, "unit": "mL"}
